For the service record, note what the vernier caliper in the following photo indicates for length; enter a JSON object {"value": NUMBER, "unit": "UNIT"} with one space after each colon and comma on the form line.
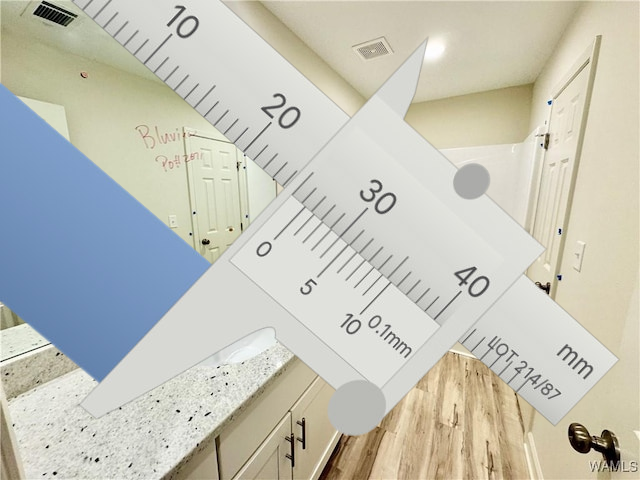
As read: {"value": 26.4, "unit": "mm"}
